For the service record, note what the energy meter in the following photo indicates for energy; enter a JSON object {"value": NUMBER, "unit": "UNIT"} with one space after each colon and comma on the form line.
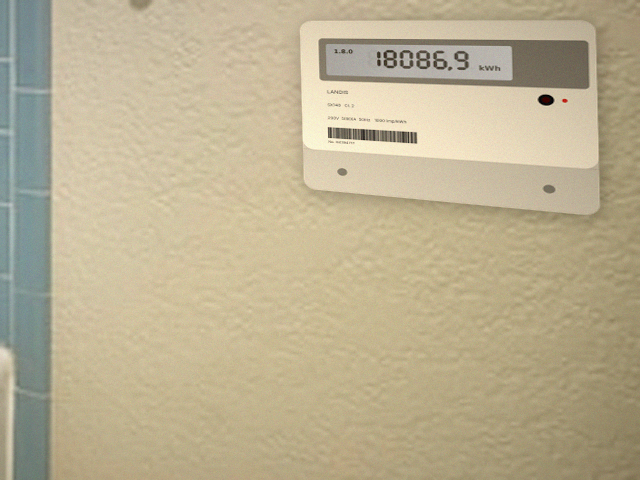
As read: {"value": 18086.9, "unit": "kWh"}
